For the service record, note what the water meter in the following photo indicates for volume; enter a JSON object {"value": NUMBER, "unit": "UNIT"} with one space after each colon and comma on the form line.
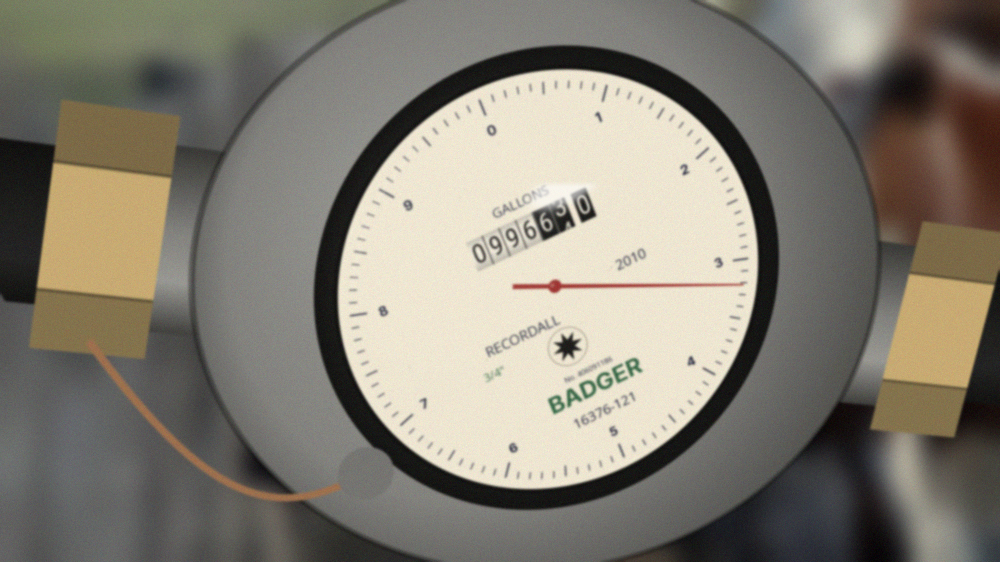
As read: {"value": 996633.2, "unit": "gal"}
